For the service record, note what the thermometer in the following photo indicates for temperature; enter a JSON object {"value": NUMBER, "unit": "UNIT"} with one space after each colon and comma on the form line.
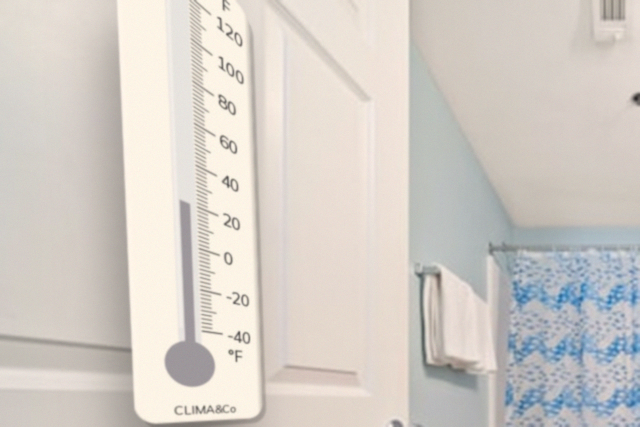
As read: {"value": 20, "unit": "°F"}
